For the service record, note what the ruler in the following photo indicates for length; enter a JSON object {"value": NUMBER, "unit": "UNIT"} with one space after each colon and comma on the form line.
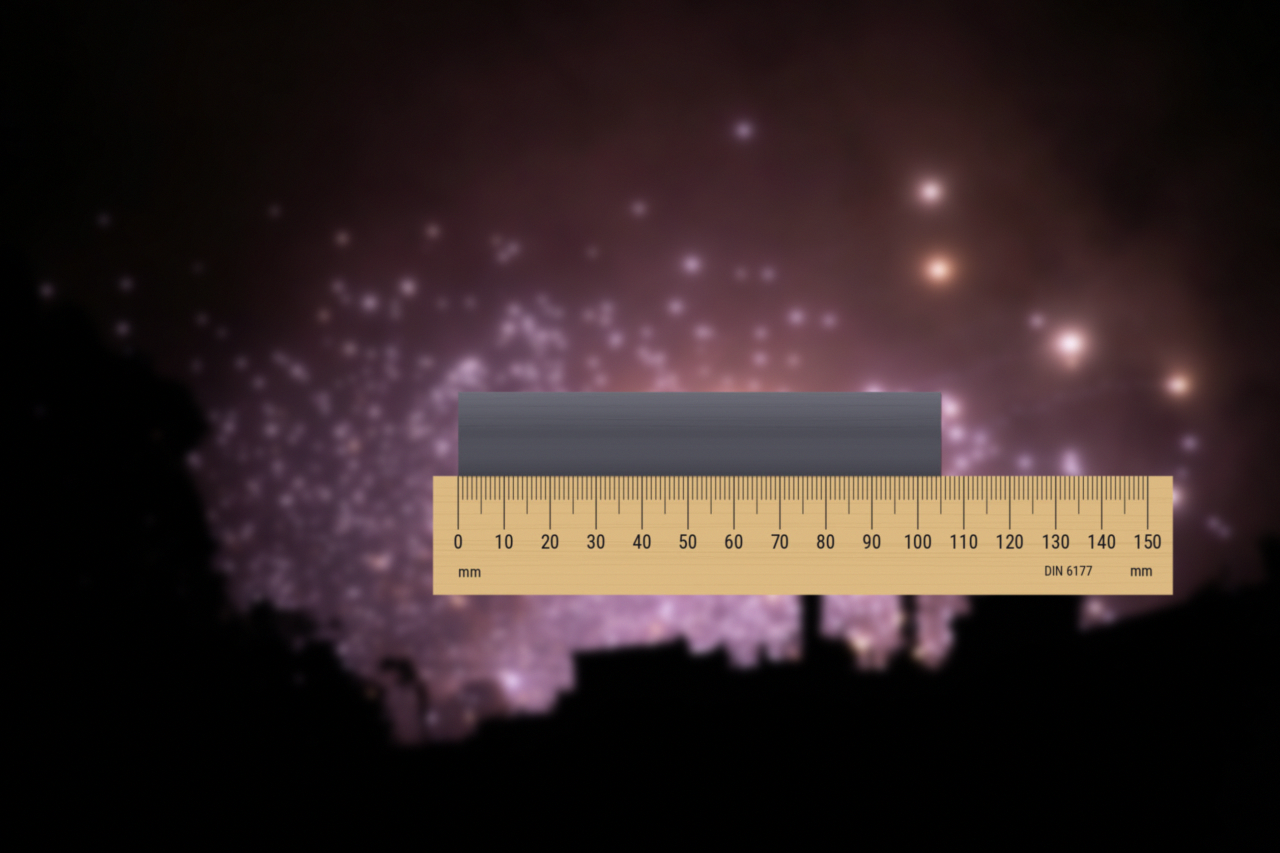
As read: {"value": 105, "unit": "mm"}
